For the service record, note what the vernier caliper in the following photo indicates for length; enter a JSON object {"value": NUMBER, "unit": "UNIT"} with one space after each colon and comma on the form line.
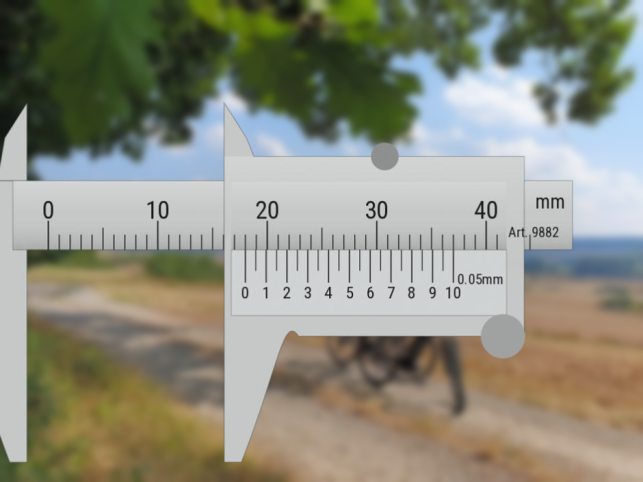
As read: {"value": 18.0, "unit": "mm"}
